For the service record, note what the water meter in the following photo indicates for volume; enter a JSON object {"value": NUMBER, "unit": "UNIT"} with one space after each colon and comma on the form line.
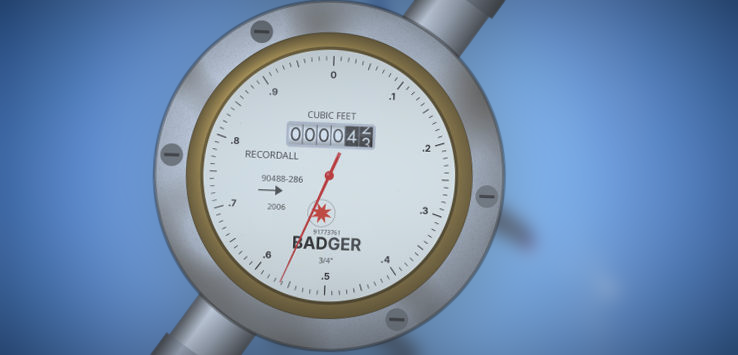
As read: {"value": 42.56, "unit": "ft³"}
